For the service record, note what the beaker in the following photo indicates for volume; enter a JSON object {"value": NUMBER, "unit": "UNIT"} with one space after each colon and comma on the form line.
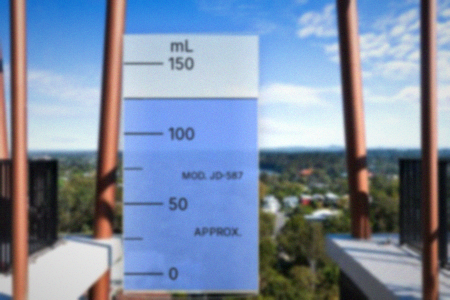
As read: {"value": 125, "unit": "mL"}
